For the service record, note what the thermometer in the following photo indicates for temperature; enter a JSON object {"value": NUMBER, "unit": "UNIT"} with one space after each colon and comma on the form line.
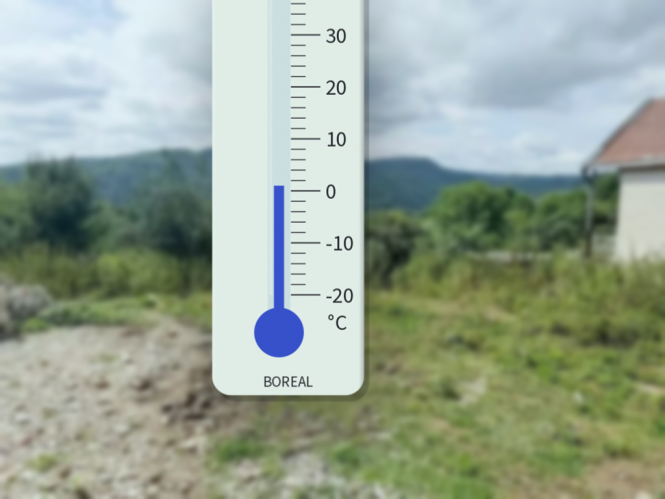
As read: {"value": 1, "unit": "°C"}
